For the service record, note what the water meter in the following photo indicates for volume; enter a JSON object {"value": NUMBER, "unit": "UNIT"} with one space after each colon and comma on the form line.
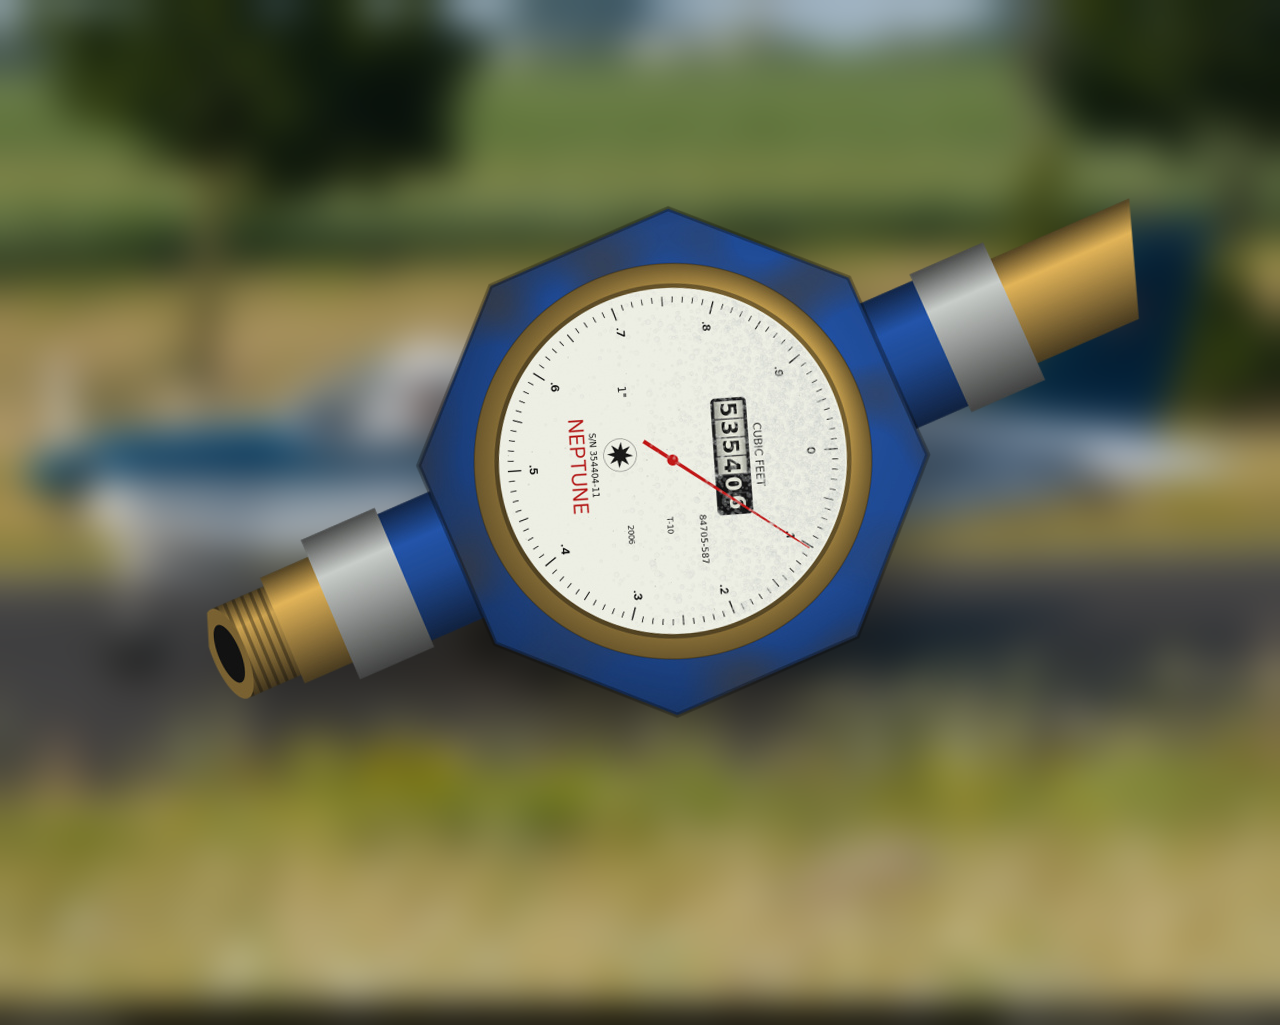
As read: {"value": 535406.10, "unit": "ft³"}
